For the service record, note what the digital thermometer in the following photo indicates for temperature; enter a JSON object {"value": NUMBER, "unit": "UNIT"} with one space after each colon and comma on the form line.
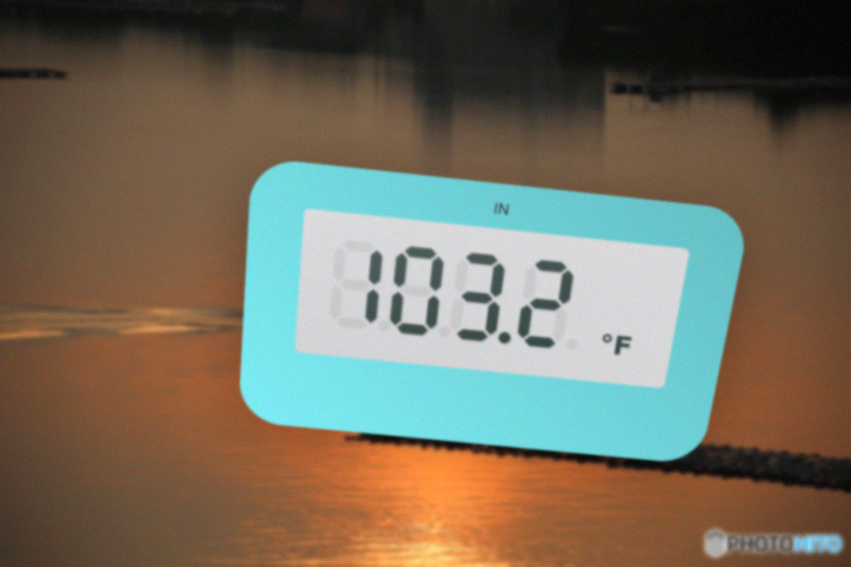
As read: {"value": 103.2, "unit": "°F"}
